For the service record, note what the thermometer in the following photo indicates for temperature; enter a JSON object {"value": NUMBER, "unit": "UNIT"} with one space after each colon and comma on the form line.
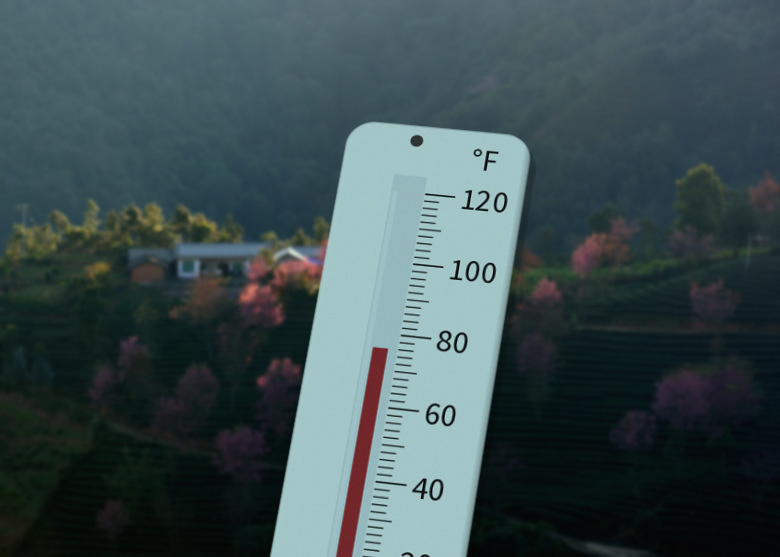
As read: {"value": 76, "unit": "°F"}
